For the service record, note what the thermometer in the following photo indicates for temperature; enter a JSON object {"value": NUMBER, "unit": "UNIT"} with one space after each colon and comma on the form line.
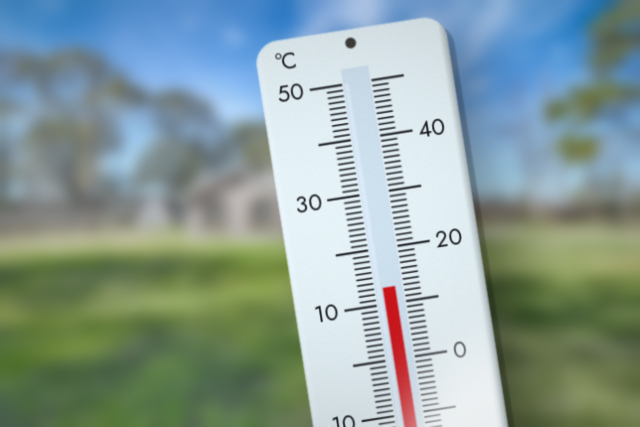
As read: {"value": 13, "unit": "°C"}
